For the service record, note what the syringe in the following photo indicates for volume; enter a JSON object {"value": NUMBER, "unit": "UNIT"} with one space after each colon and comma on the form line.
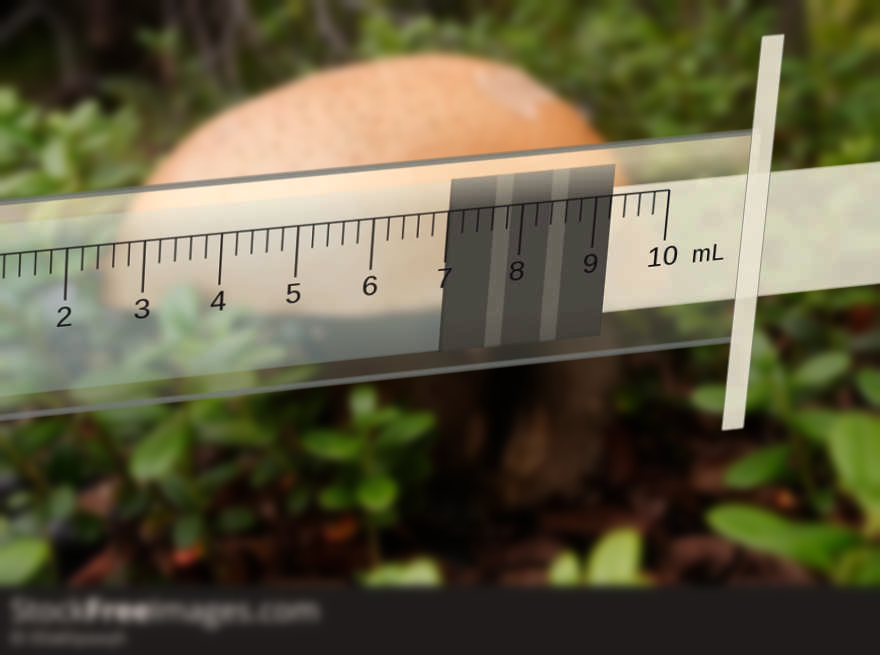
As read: {"value": 7, "unit": "mL"}
